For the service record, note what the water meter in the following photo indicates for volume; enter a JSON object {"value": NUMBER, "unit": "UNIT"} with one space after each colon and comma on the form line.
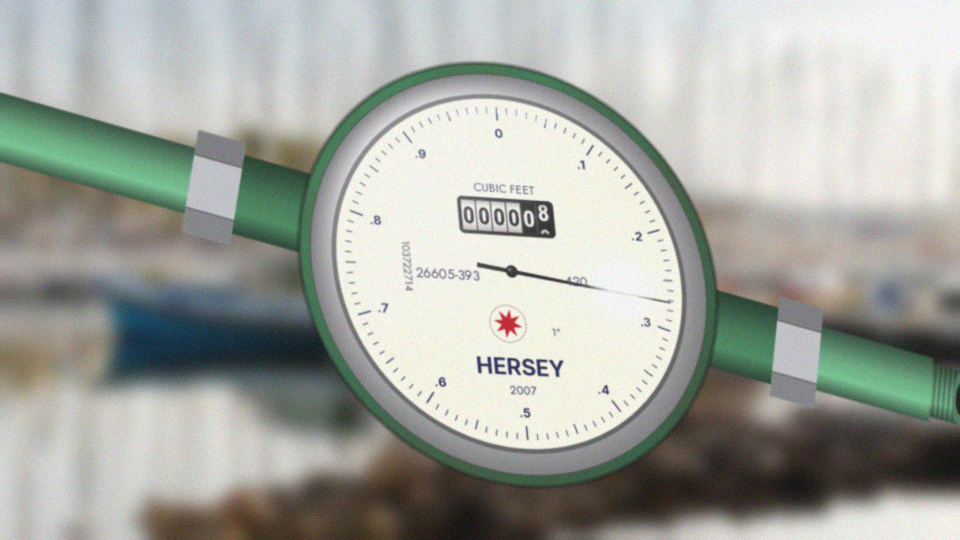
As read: {"value": 8.27, "unit": "ft³"}
